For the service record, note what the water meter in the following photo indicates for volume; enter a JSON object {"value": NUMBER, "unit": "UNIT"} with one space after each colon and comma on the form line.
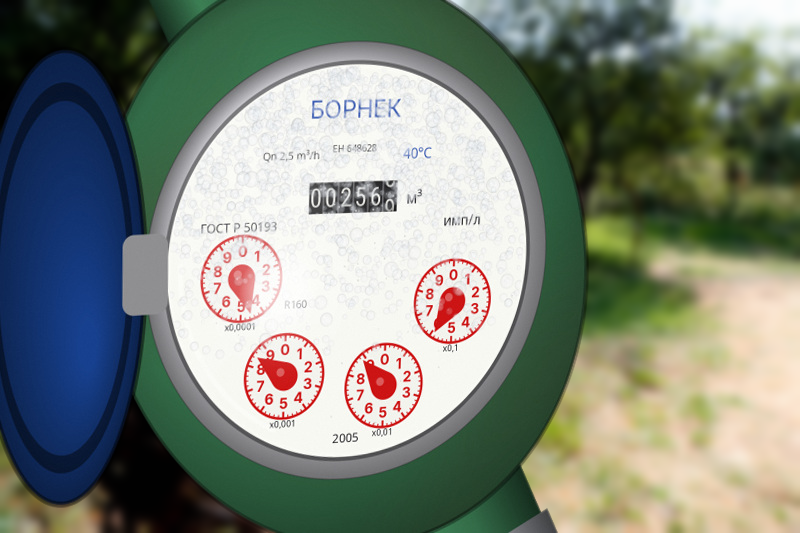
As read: {"value": 2568.5884, "unit": "m³"}
